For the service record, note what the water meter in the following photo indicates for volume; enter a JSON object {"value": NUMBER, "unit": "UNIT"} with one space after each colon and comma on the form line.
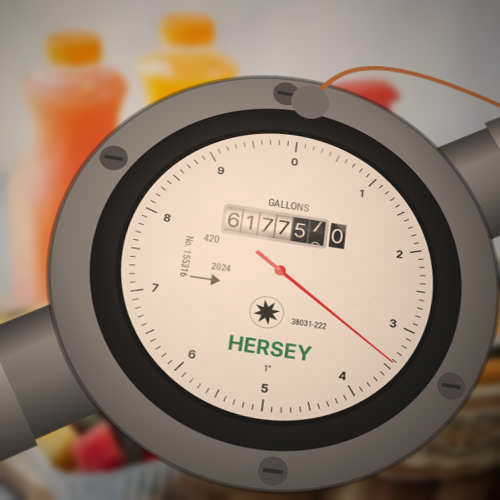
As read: {"value": 6177573.4, "unit": "gal"}
